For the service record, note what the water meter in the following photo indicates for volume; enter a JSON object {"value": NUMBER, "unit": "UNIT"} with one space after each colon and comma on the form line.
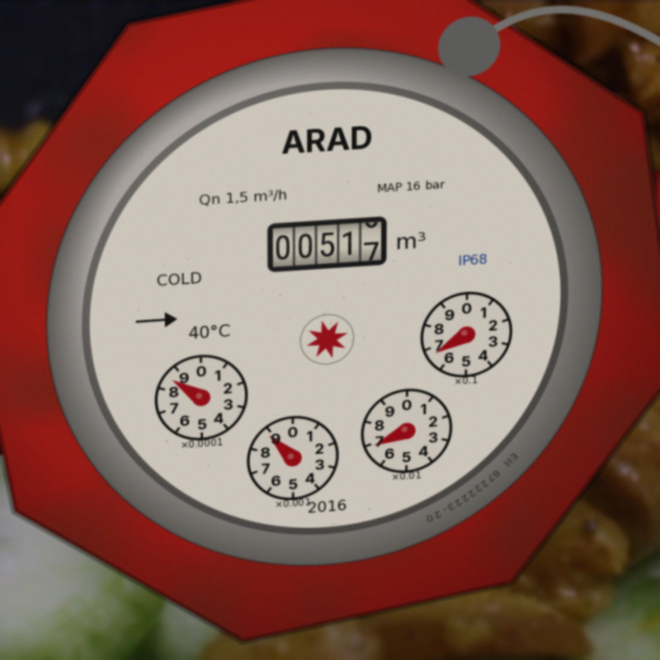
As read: {"value": 516.6688, "unit": "m³"}
